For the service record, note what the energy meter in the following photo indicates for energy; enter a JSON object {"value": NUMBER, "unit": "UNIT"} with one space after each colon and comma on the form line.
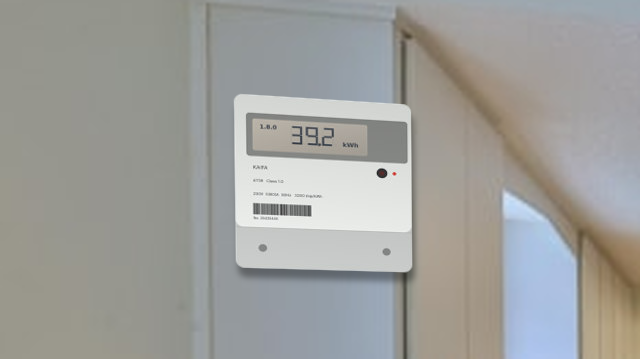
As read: {"value": 39.2, "unit": "kWh"}
